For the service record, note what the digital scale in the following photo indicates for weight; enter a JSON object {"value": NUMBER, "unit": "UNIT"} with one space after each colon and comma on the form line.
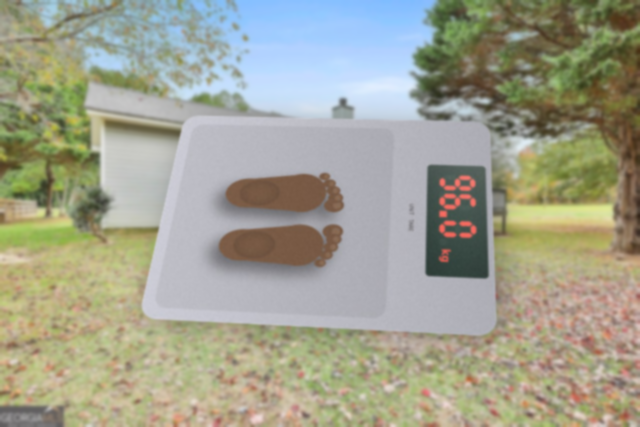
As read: {"value": 96.0, "unit": "kg"}
